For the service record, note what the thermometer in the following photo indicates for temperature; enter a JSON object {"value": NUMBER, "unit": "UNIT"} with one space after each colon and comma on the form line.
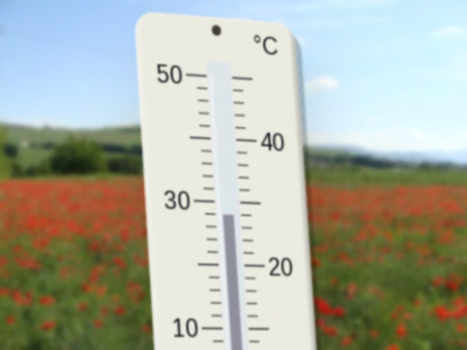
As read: {"value": 28, "unit": "°C"}
